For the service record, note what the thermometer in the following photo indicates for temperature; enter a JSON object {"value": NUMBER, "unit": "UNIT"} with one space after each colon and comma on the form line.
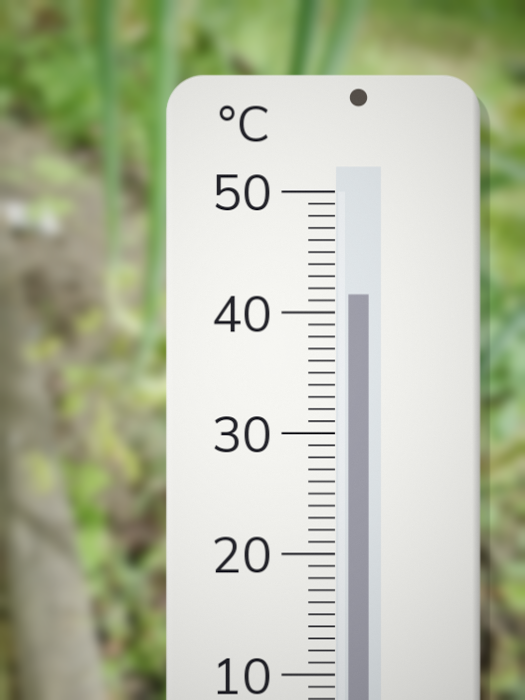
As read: {"value": 41.5, "unit": "°C"}
